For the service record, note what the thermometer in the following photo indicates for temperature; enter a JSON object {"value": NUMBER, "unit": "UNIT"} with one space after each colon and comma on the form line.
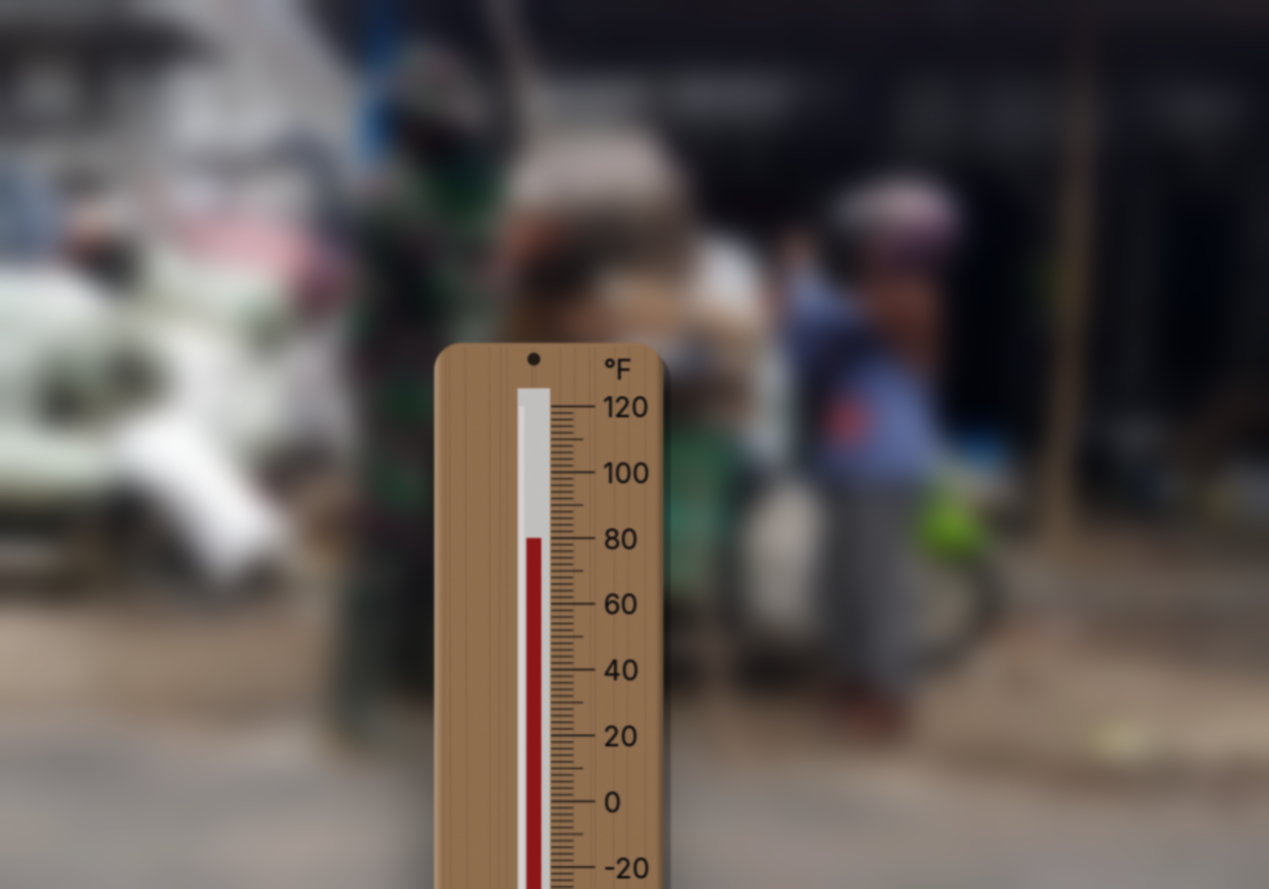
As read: {"value": 80, "unit": "°F"}
